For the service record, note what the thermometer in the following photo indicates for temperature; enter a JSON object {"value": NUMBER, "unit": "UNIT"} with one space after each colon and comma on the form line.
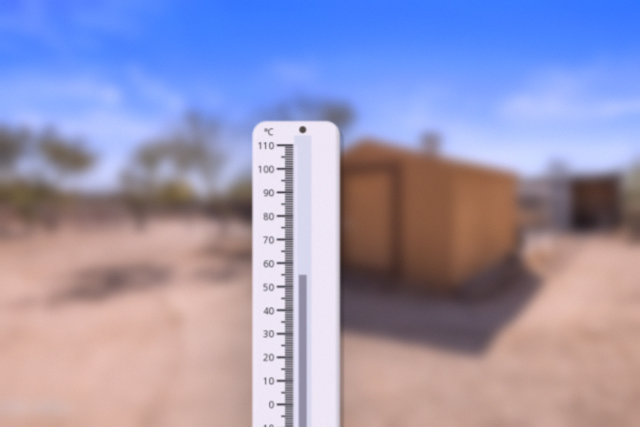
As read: {"value": 55, "unit": "°C"}
